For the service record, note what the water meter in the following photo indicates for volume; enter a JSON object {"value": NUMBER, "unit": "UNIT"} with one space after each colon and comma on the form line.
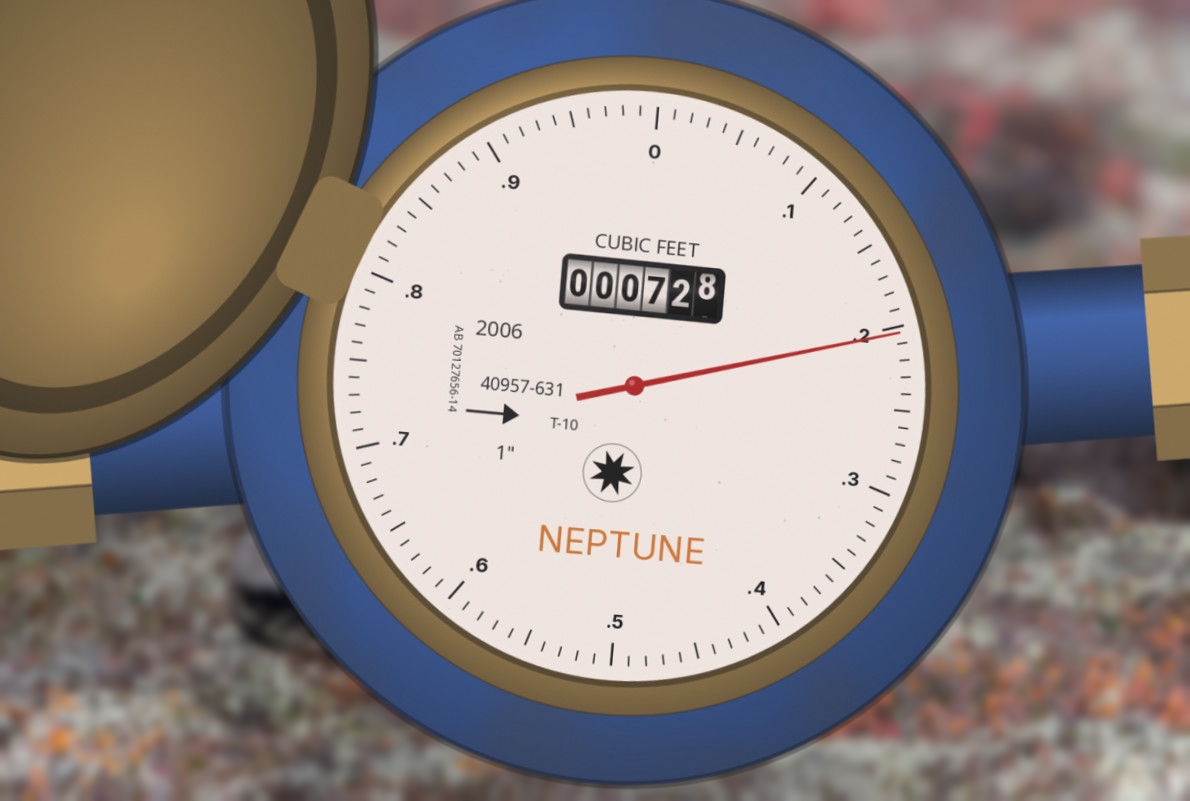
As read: {"value": 728.20, "unit": "ft³"}
